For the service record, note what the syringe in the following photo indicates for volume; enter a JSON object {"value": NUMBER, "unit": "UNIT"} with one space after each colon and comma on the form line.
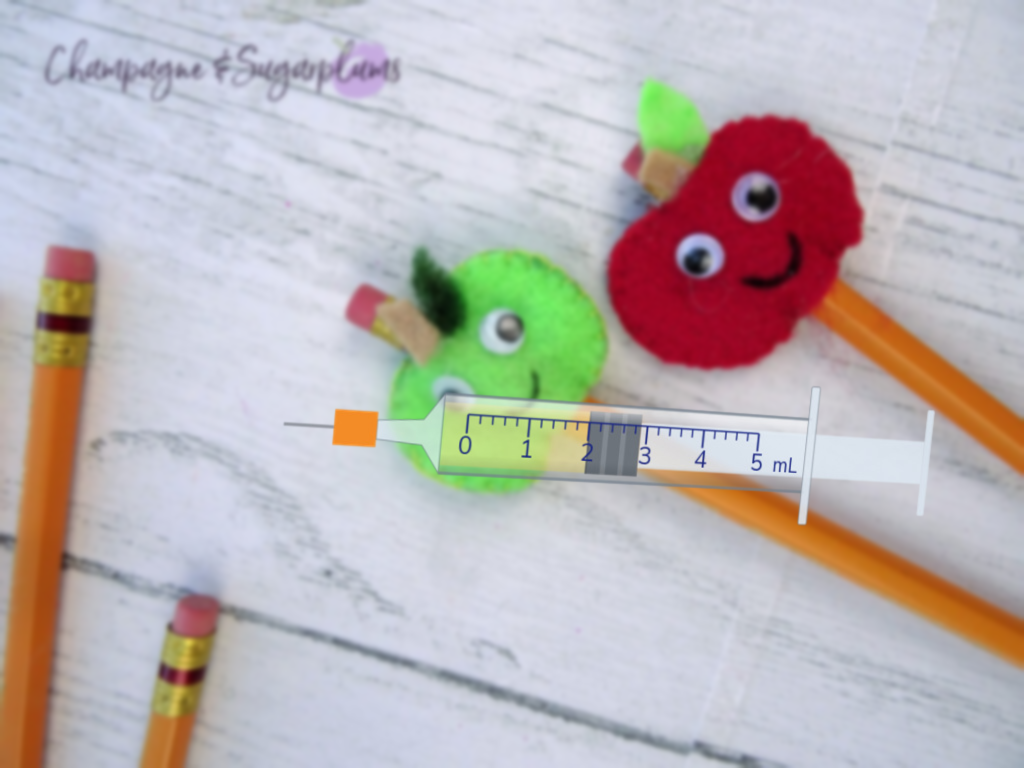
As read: {"value": 2, "unit": "mL"}
